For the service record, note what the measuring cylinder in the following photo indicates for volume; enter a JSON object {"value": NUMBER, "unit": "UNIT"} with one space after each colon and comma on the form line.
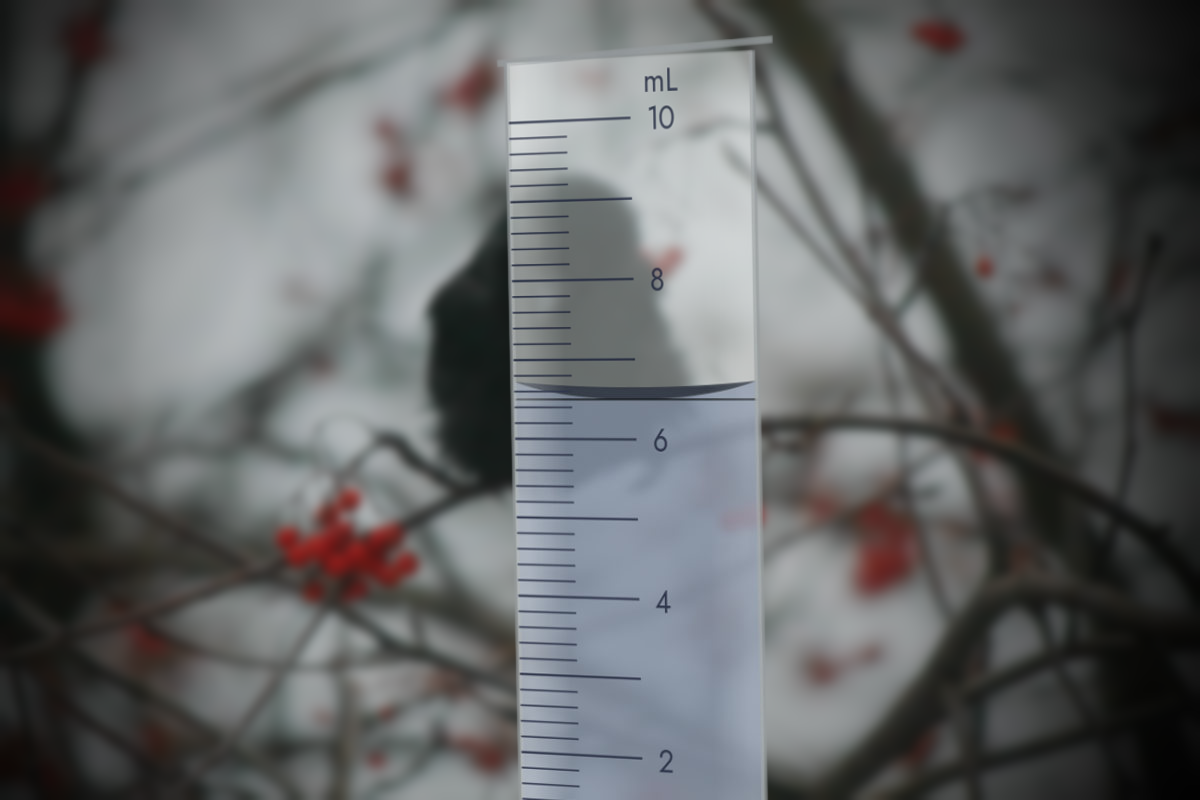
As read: {"value": 6.5, "unit": "mL"}
